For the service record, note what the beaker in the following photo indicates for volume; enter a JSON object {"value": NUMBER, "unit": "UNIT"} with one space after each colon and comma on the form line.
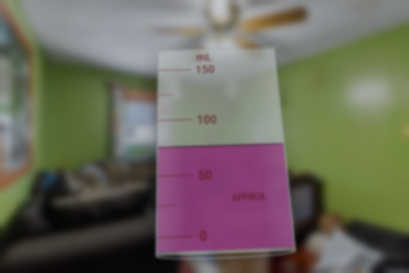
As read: {"value": 75, "unit": "mL"}
